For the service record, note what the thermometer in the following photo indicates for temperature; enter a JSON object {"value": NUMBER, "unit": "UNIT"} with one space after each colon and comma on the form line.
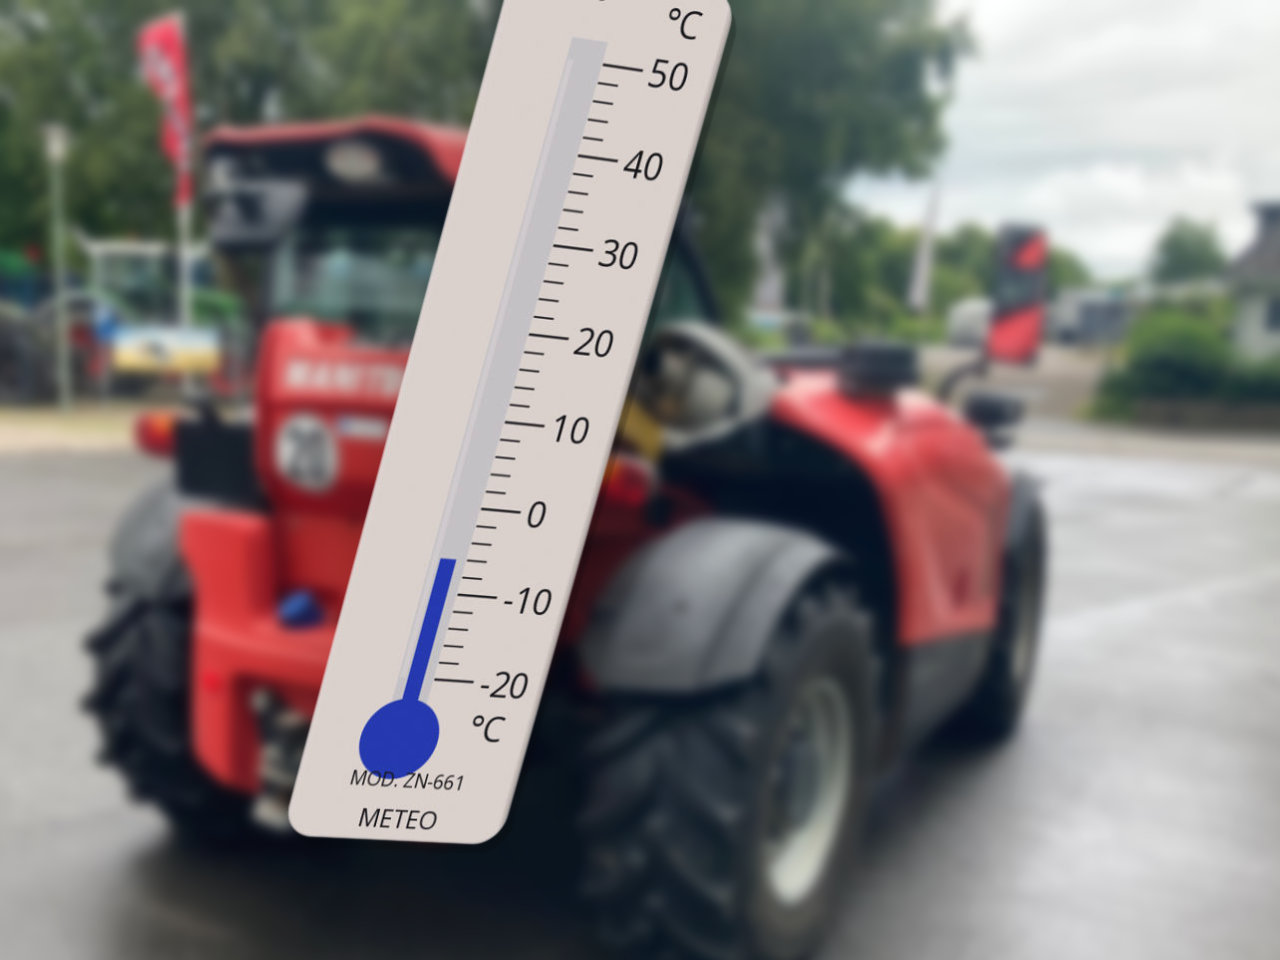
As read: {"value": -6, "unit": "°C"}
